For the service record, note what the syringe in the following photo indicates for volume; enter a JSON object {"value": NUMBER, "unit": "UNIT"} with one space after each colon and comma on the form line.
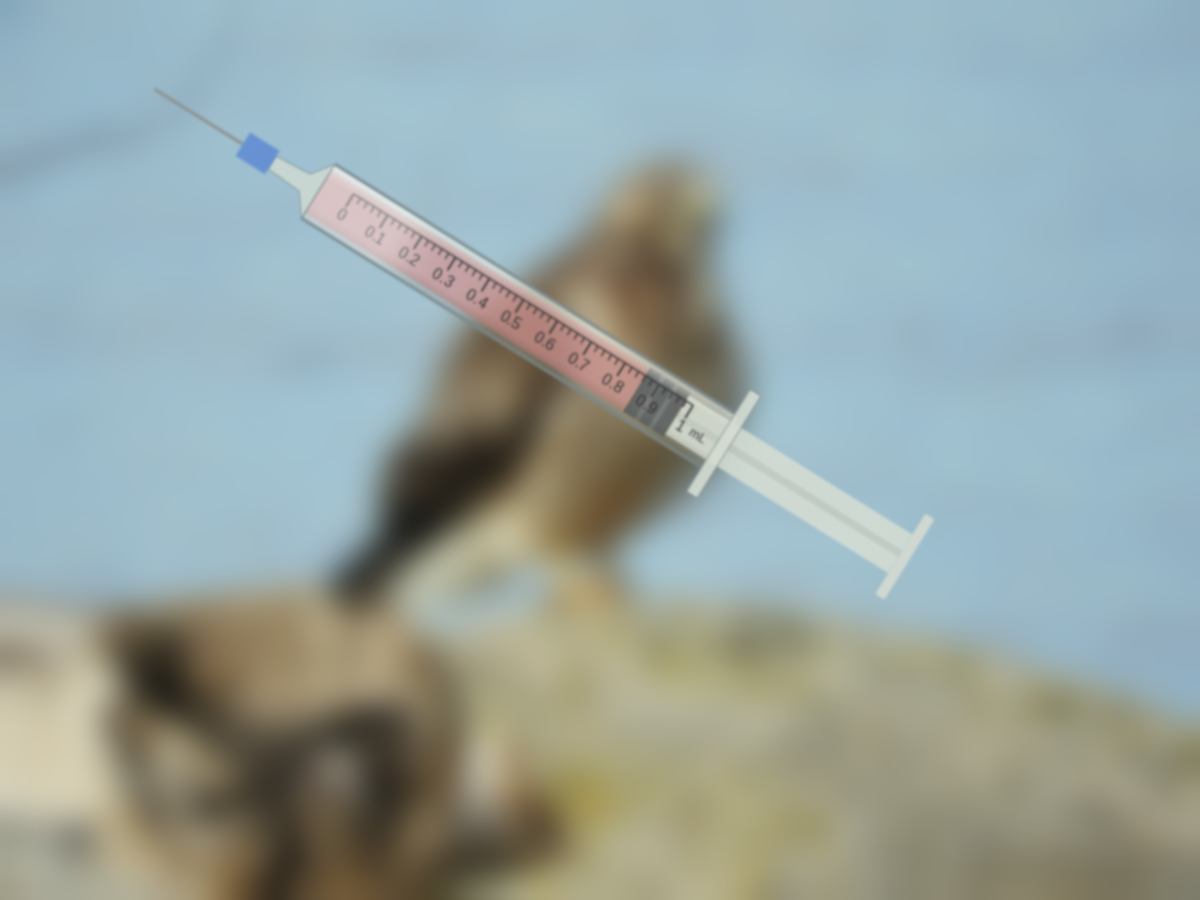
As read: {"value": 0.86, "unit": "mL"}
